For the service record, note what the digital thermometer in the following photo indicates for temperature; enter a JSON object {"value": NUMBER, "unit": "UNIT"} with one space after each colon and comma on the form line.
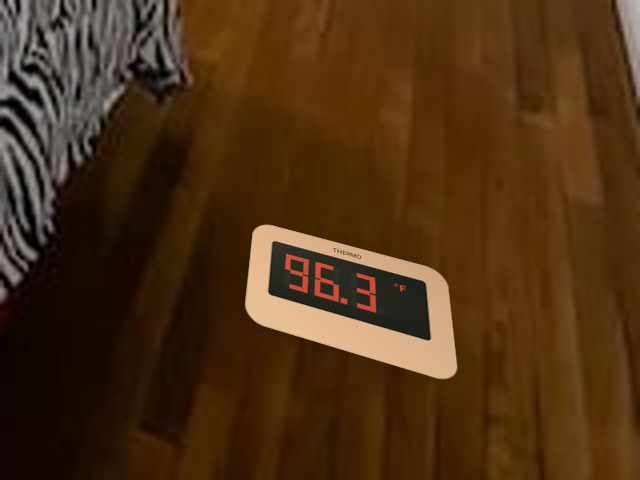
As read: {"value": 96.3, "unit": "°F"}
